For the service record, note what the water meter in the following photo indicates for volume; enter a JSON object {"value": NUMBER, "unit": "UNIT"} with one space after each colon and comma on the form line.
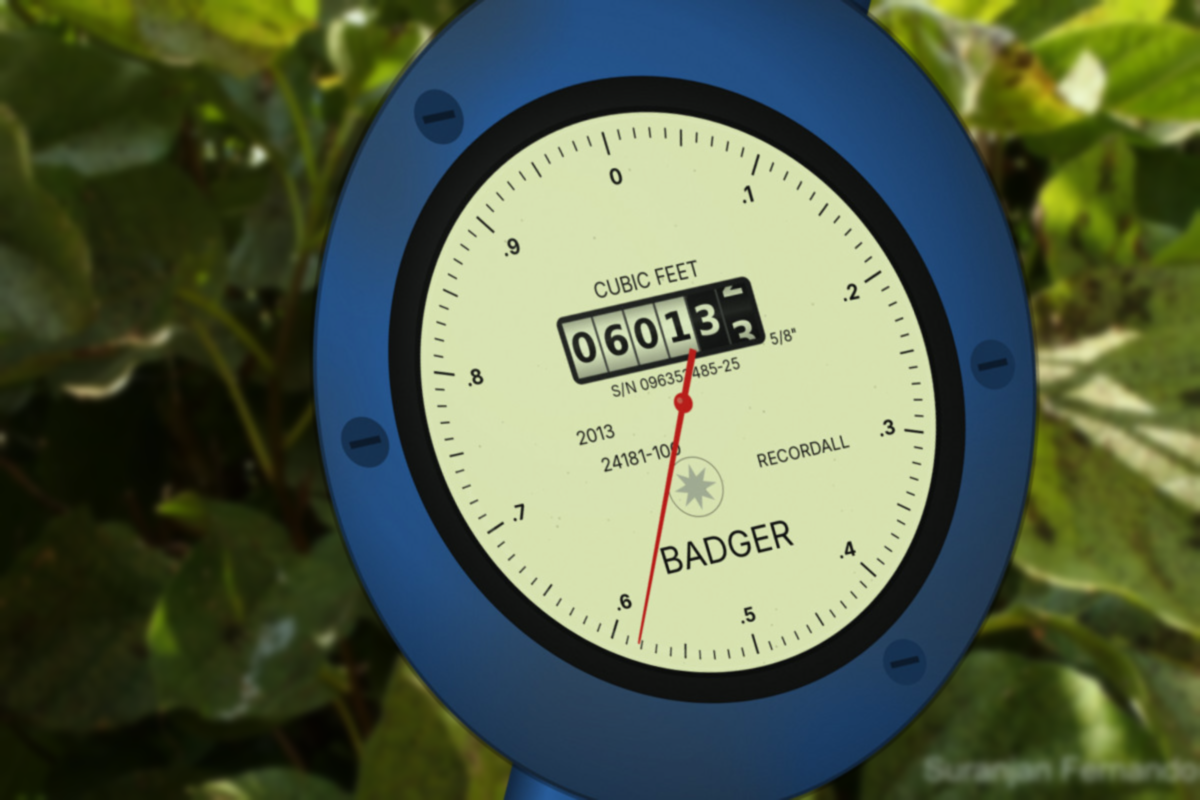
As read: {"value": 60132.58, "unit": "ft³"}
